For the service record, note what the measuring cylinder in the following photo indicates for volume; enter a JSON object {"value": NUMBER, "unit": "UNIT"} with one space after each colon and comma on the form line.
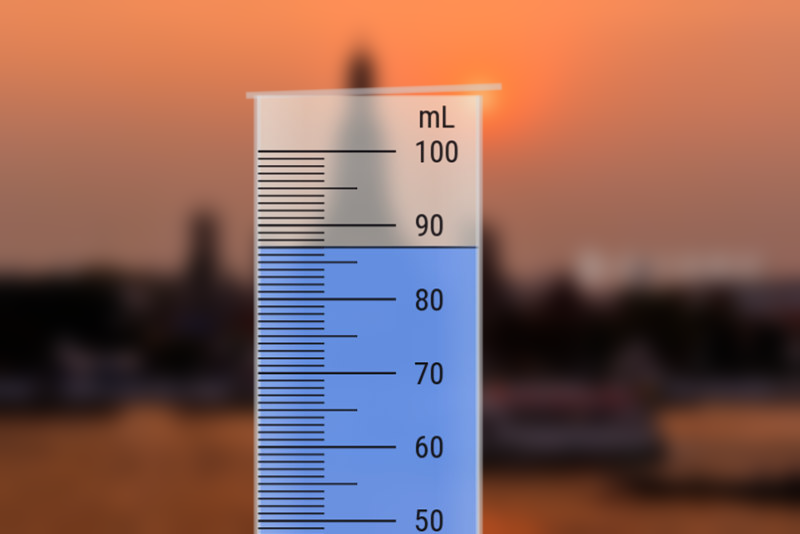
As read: {"value": 87, "unit": "mL"}
